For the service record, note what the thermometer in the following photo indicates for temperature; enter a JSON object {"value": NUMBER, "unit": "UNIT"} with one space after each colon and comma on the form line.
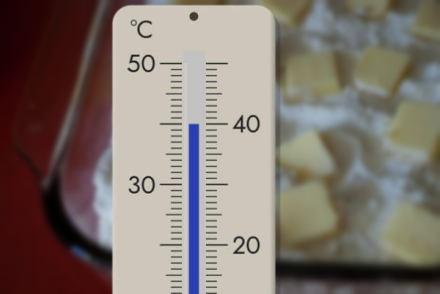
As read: {"value": 40, "unit": "°C"}
